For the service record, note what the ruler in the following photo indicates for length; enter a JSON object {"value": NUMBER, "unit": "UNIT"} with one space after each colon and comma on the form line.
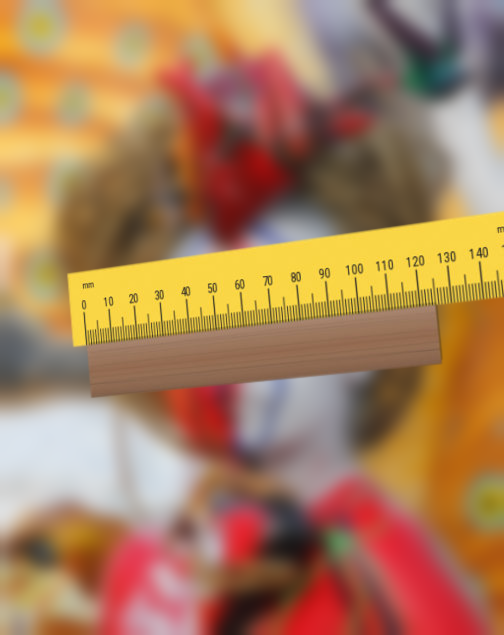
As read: {"value": 125, "unit": "mm"}
